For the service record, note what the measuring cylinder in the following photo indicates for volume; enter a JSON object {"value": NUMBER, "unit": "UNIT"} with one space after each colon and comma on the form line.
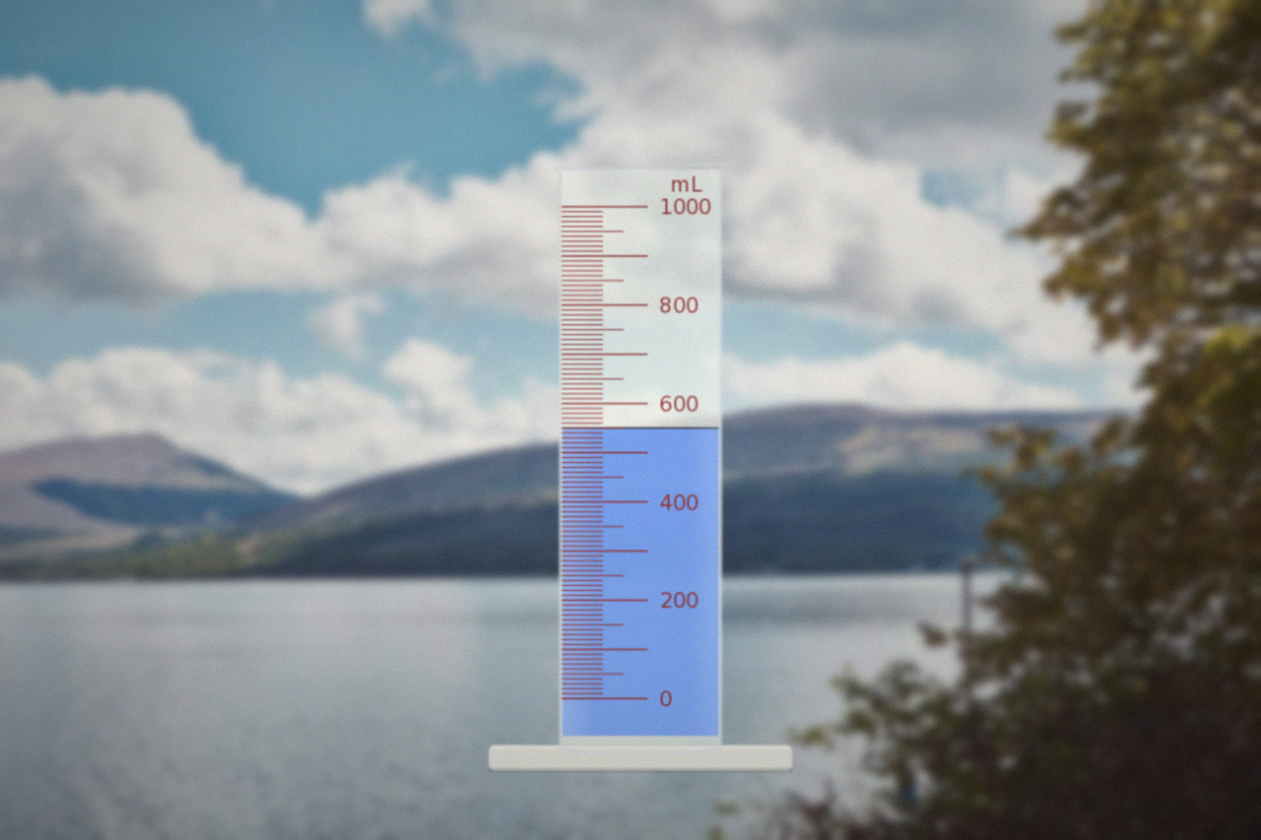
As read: {"value": 550, "unit": "mL"}
